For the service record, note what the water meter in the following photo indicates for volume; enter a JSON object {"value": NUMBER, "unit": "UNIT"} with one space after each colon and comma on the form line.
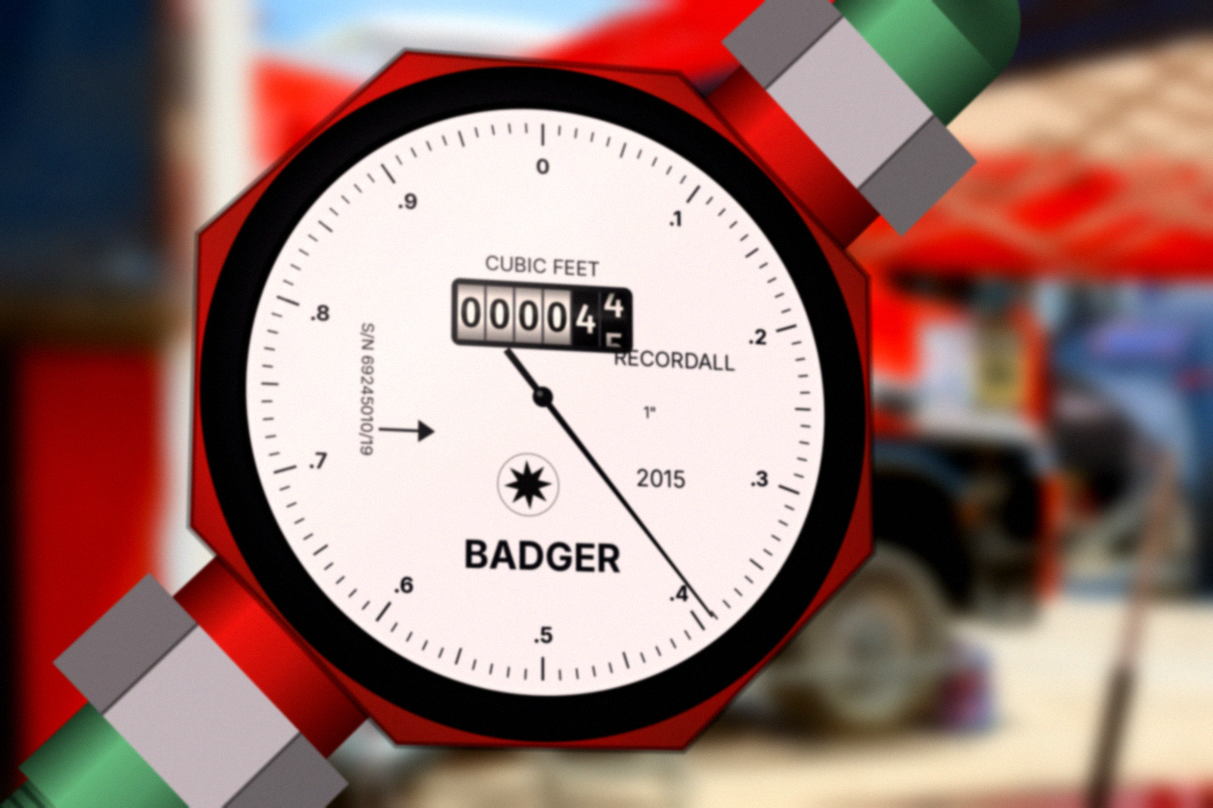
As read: {"value": 44.39, "unit": "ft³"}
